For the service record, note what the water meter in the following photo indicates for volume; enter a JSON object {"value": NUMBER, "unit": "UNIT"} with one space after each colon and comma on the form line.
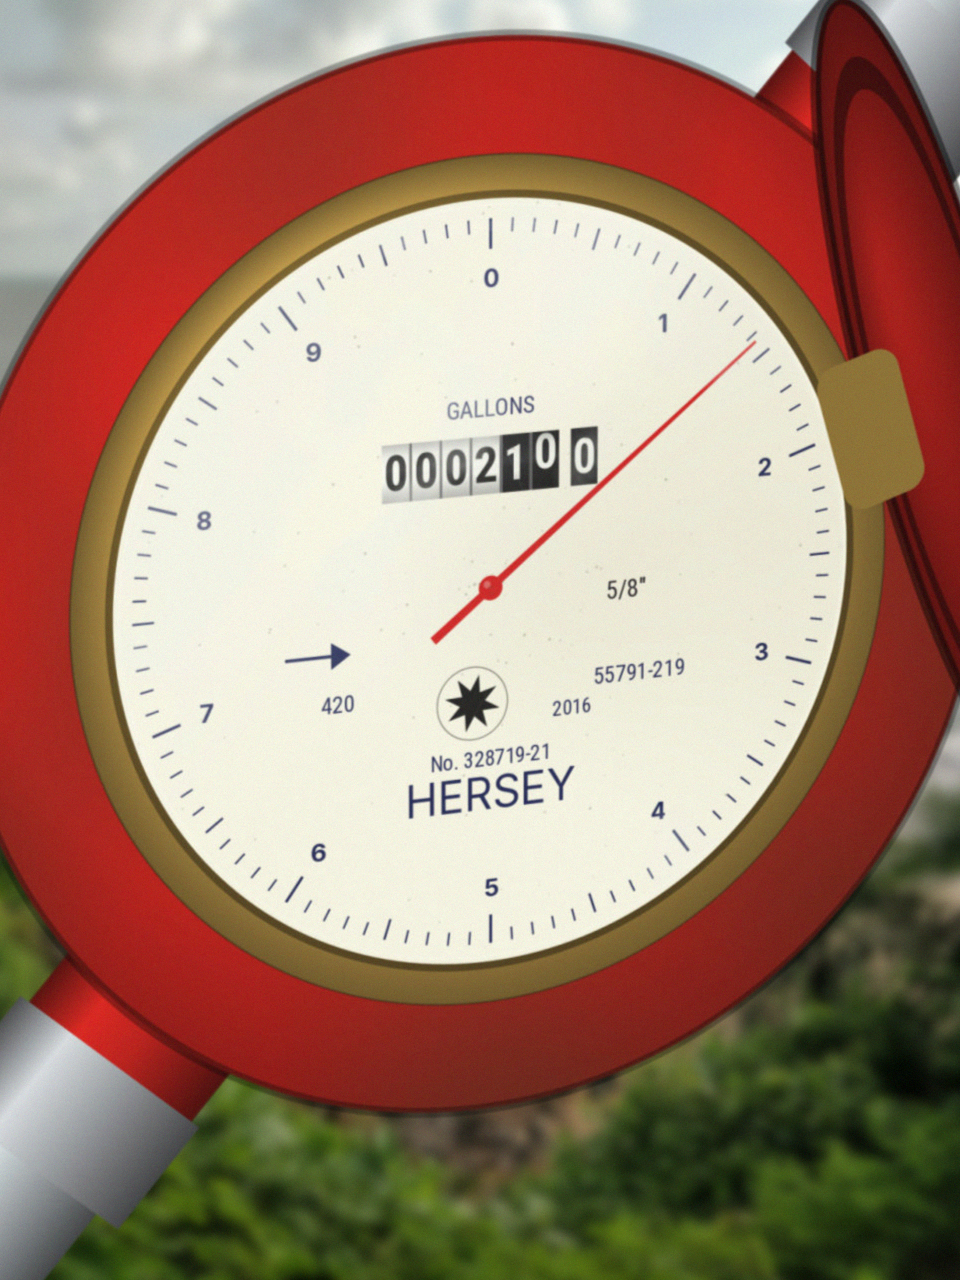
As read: {"value": 2101.4, "unit": "gal"}
